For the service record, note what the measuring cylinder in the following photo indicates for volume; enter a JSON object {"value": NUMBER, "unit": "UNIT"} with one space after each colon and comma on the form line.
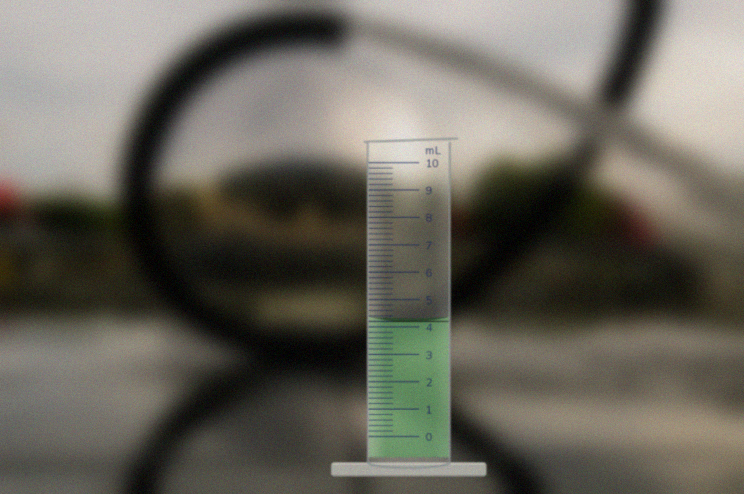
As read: {"value": 4.2, "unit": "mL"}
